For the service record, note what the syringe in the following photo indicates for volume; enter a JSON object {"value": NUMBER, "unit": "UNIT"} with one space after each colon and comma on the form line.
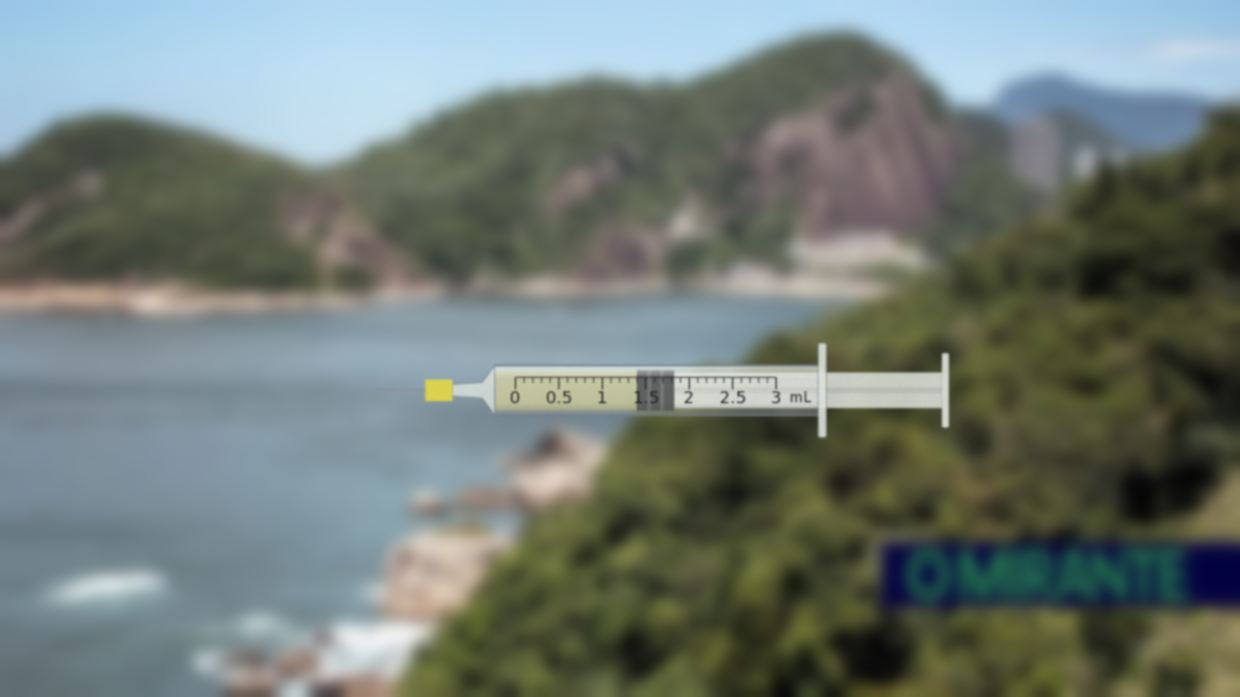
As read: {"value": 1.4, "unit": "mL"}
